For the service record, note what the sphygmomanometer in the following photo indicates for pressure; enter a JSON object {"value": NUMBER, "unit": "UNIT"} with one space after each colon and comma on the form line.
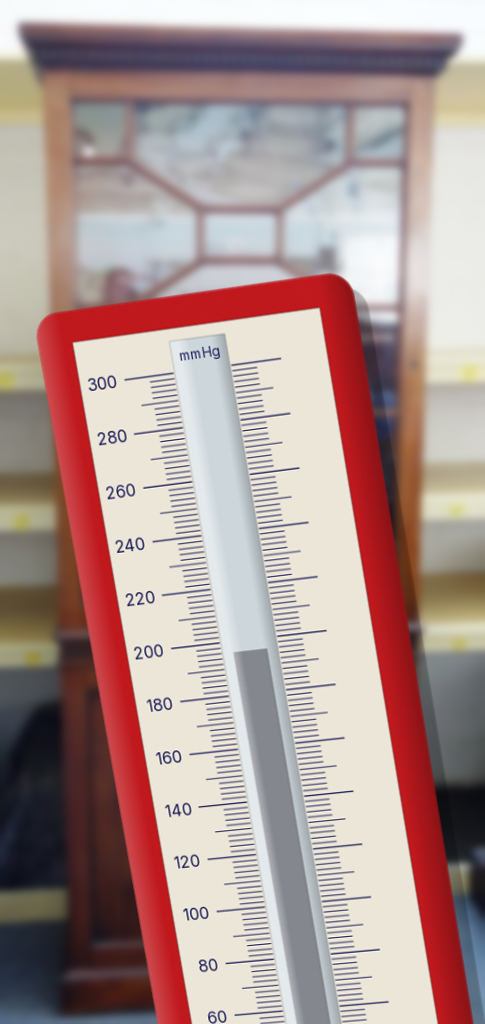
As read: {"value": 196, "unit": "mmHg"}
